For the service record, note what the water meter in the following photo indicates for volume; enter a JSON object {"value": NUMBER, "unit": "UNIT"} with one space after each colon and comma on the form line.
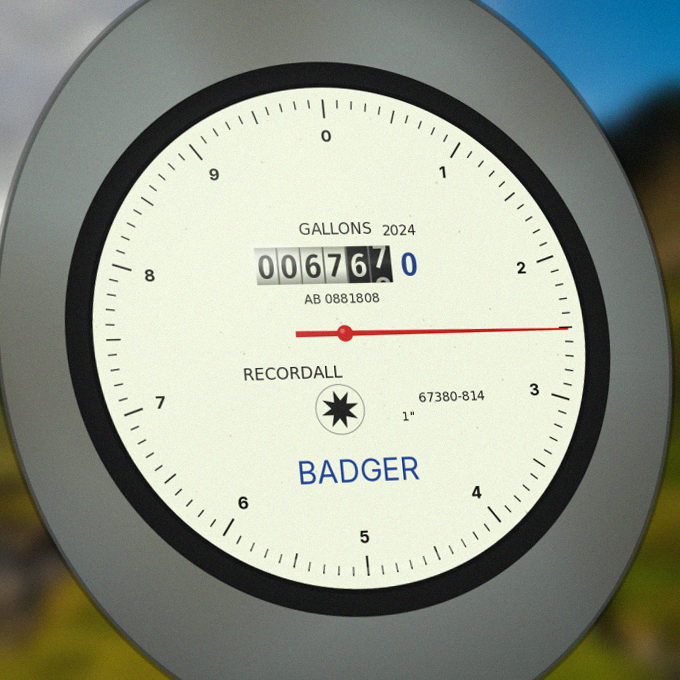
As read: {"value": 67672.5, "unit": "gal"}
